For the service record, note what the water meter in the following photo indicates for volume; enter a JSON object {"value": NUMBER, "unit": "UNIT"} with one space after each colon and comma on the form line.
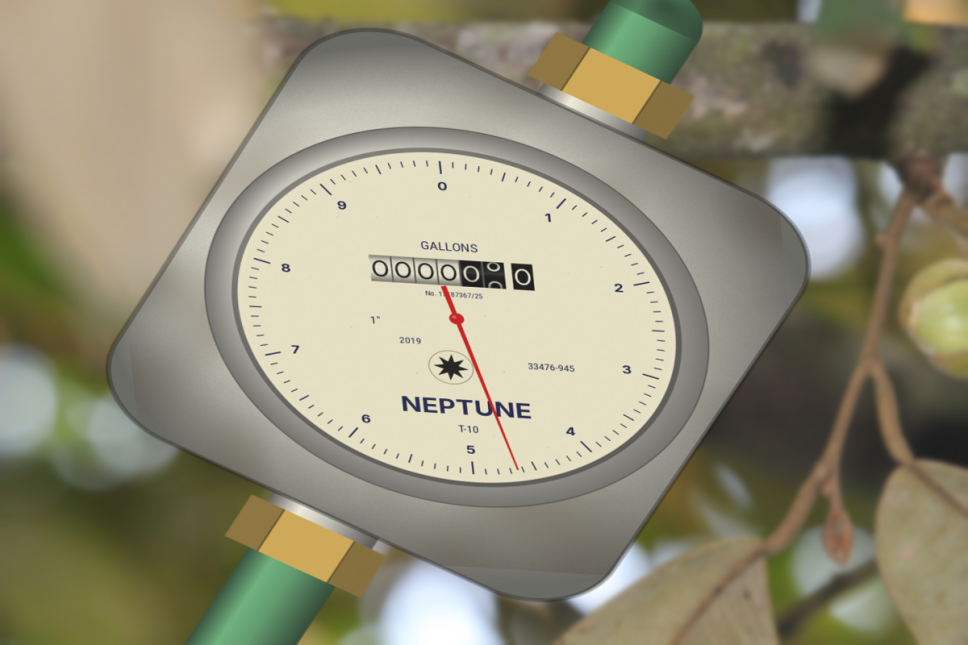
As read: {"value": 84.6, "unit": "gal"}
